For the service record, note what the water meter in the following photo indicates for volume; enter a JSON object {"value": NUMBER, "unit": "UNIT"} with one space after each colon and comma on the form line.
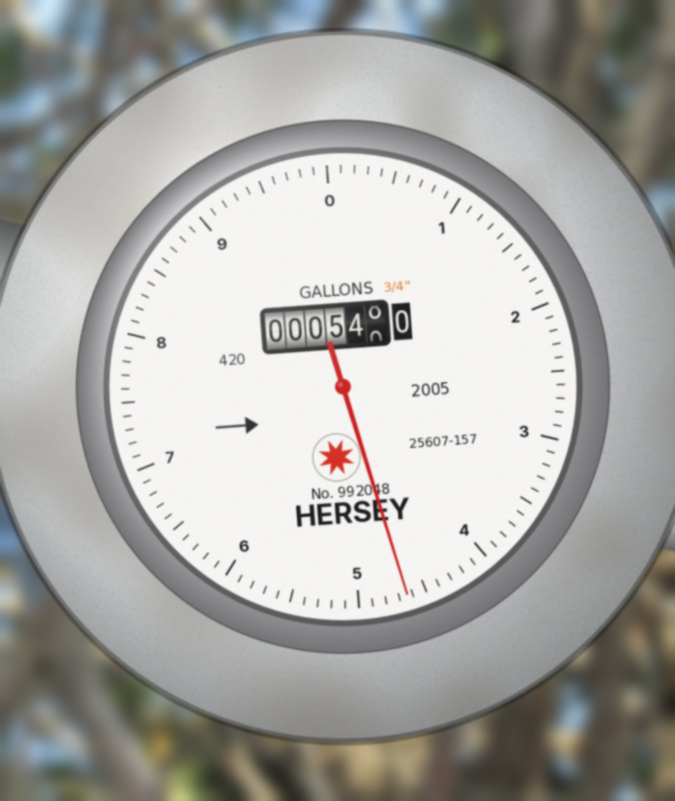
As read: {"value": 5484.6, "unit": "gal"}
